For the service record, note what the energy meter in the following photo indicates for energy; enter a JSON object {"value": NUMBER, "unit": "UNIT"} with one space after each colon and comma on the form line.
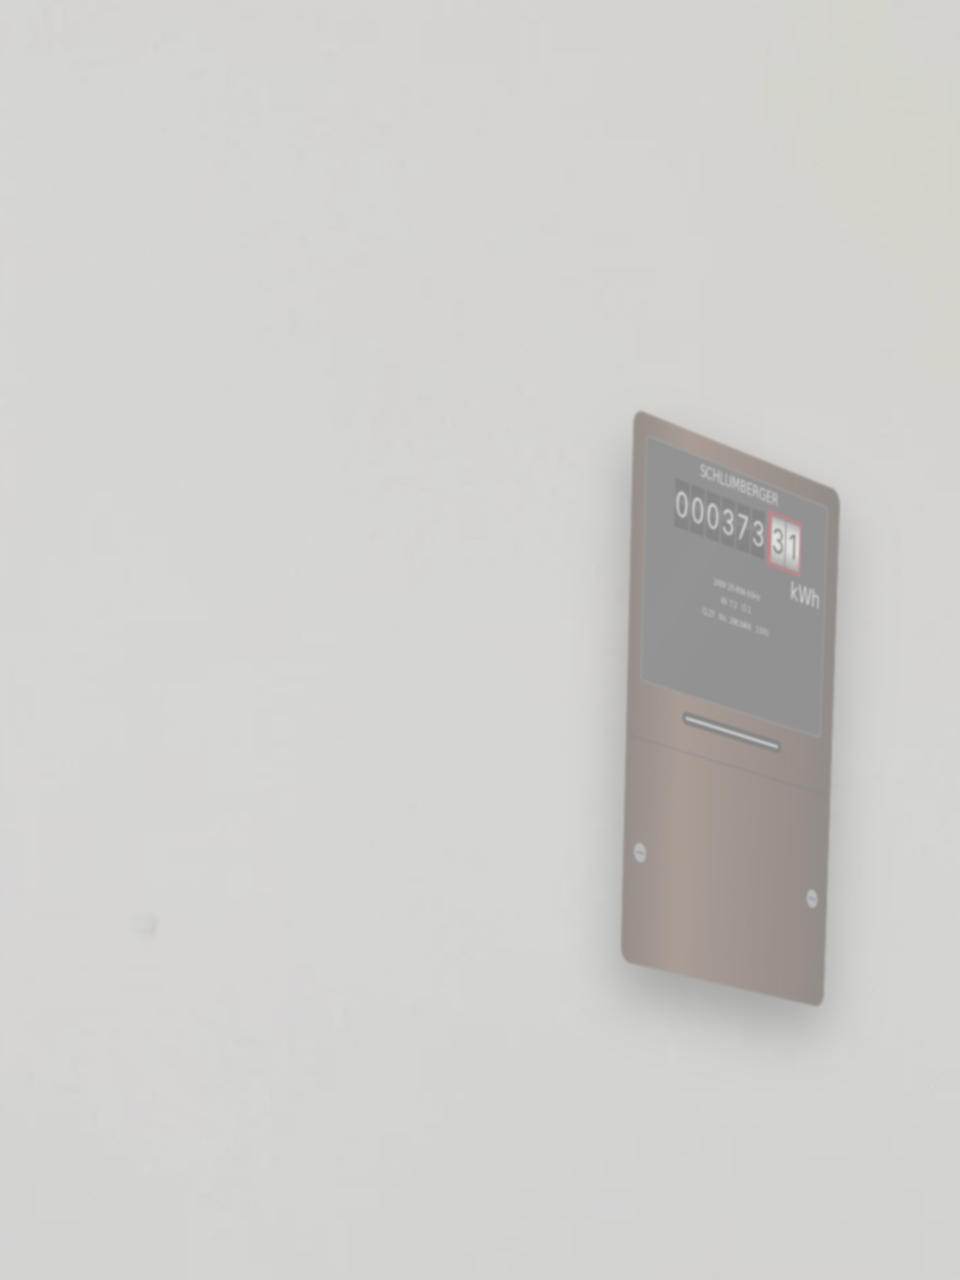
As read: {"value": 373.31, "unit": "kWh"}
